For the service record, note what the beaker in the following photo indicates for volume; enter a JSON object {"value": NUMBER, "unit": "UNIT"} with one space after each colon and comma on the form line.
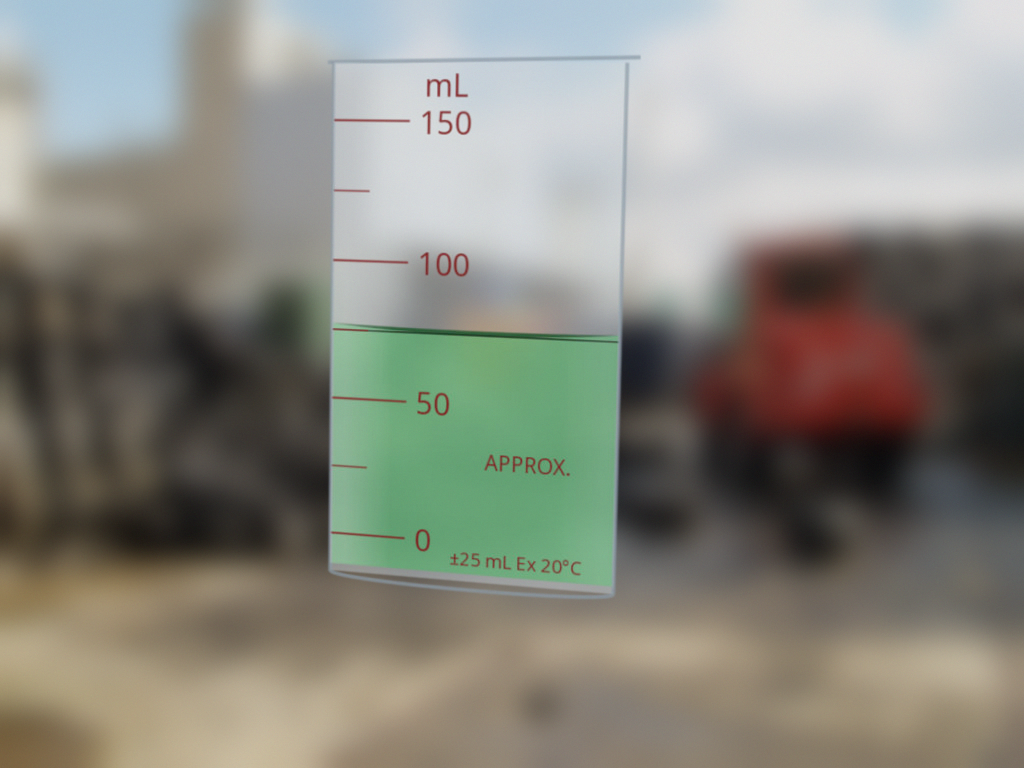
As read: {"value": 75, "unit": "mL"}
